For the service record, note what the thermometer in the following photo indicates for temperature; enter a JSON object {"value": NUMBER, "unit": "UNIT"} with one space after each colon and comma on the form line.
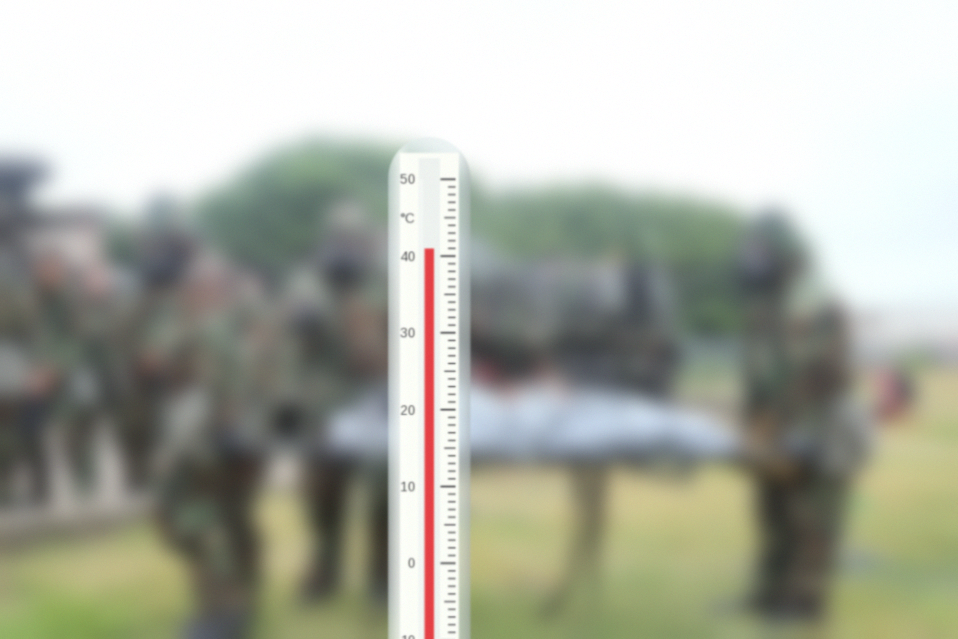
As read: {"value": 41, "unit": "°C"}
